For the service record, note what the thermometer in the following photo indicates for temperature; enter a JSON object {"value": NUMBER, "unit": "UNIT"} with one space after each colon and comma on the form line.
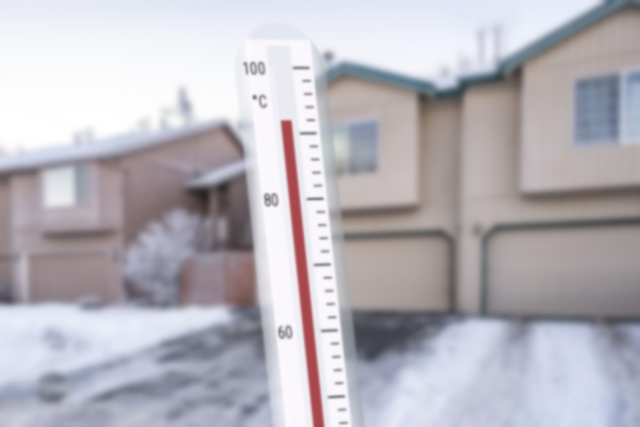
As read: {"value": 92, "unit": "°C"}
